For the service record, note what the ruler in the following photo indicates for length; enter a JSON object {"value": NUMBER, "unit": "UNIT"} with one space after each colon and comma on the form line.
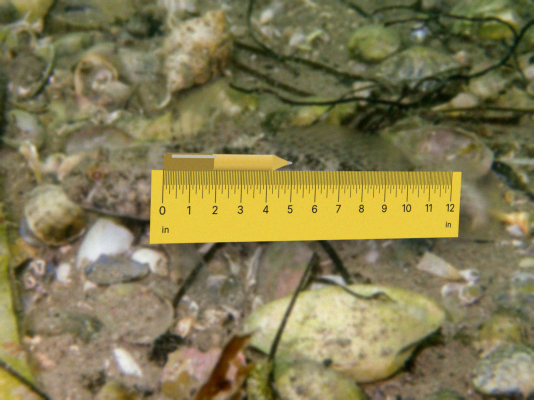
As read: {"value": 5, "unit": "in"}
